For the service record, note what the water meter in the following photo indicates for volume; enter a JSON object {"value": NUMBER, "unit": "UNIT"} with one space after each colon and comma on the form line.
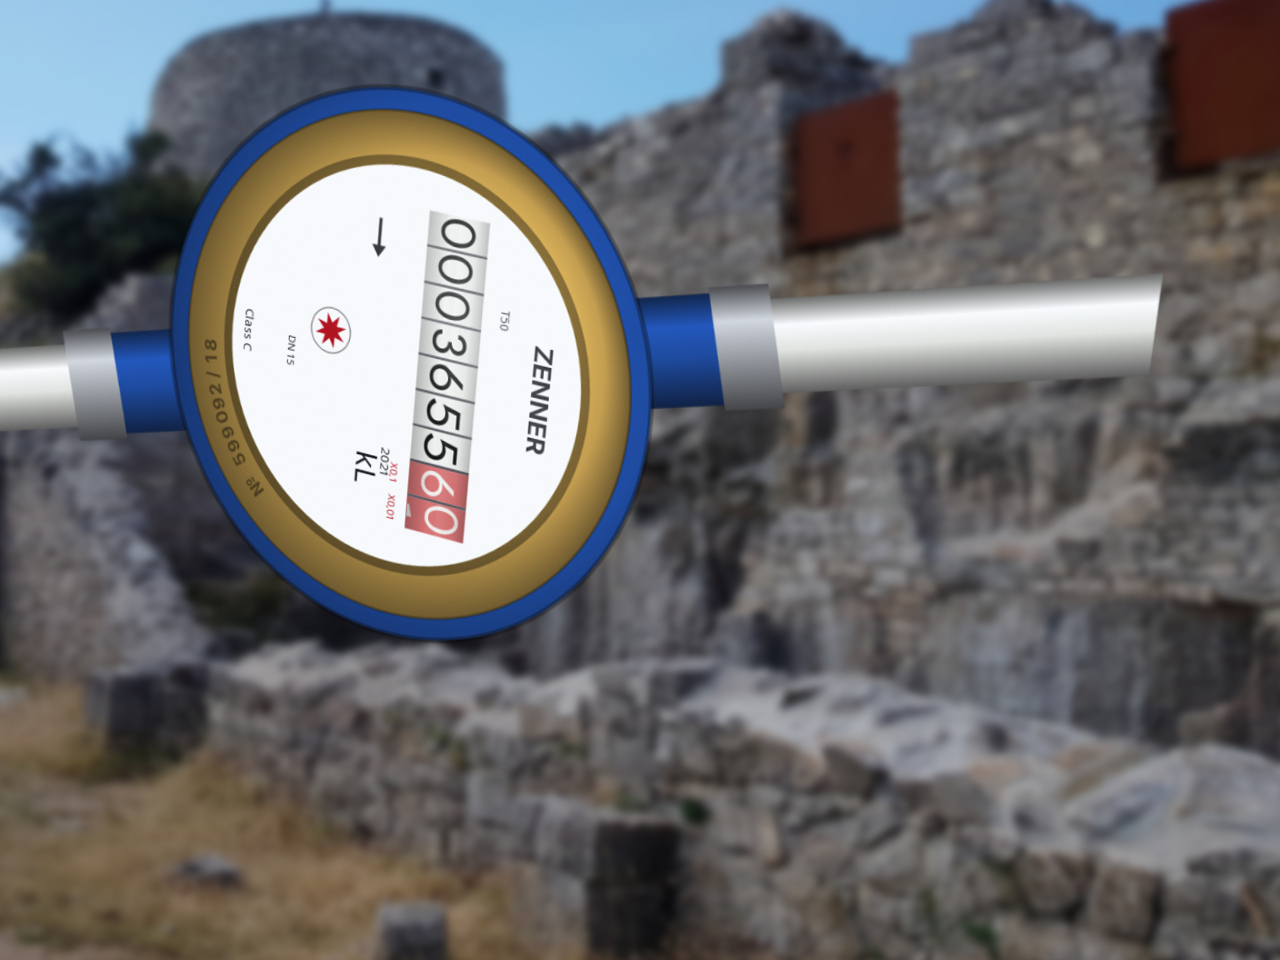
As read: {"value": 3655.60, "unit": "kL"}
